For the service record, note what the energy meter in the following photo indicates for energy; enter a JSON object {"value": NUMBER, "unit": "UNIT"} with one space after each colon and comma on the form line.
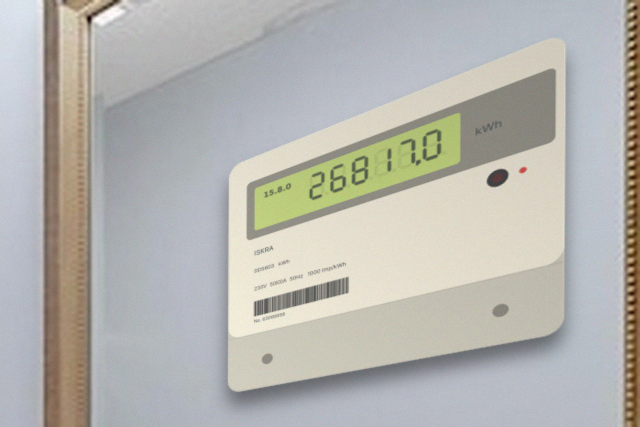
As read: {"value": 26817.0, "unit": "kWh"}
